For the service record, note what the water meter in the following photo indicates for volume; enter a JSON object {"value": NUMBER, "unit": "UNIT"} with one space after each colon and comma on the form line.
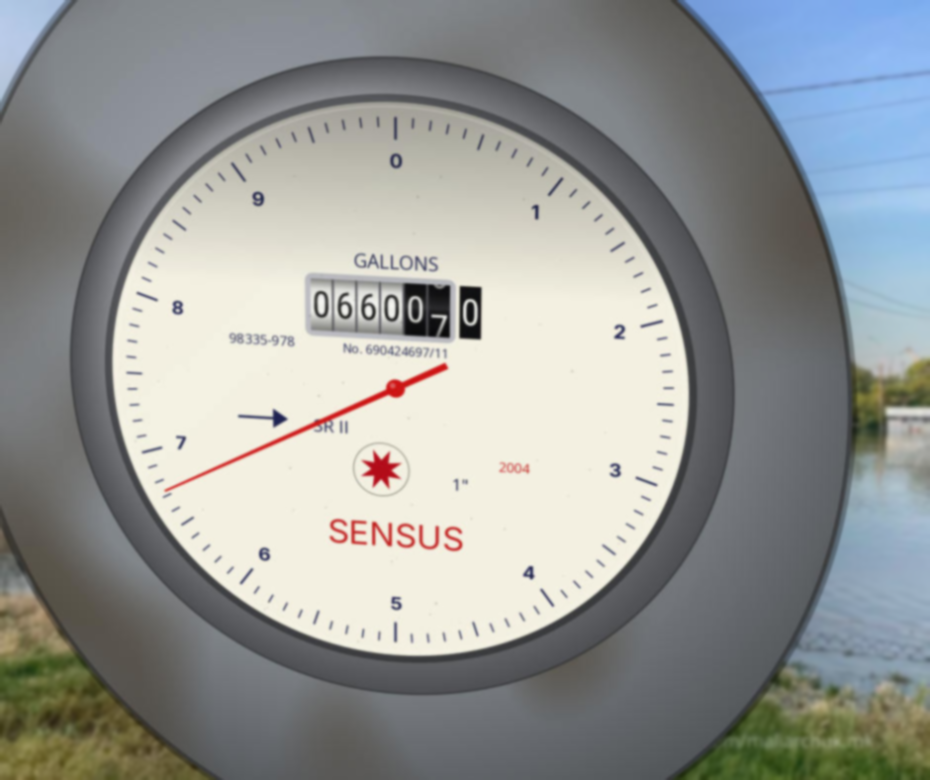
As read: {"value": 660066.7, "unit": "gal"}
